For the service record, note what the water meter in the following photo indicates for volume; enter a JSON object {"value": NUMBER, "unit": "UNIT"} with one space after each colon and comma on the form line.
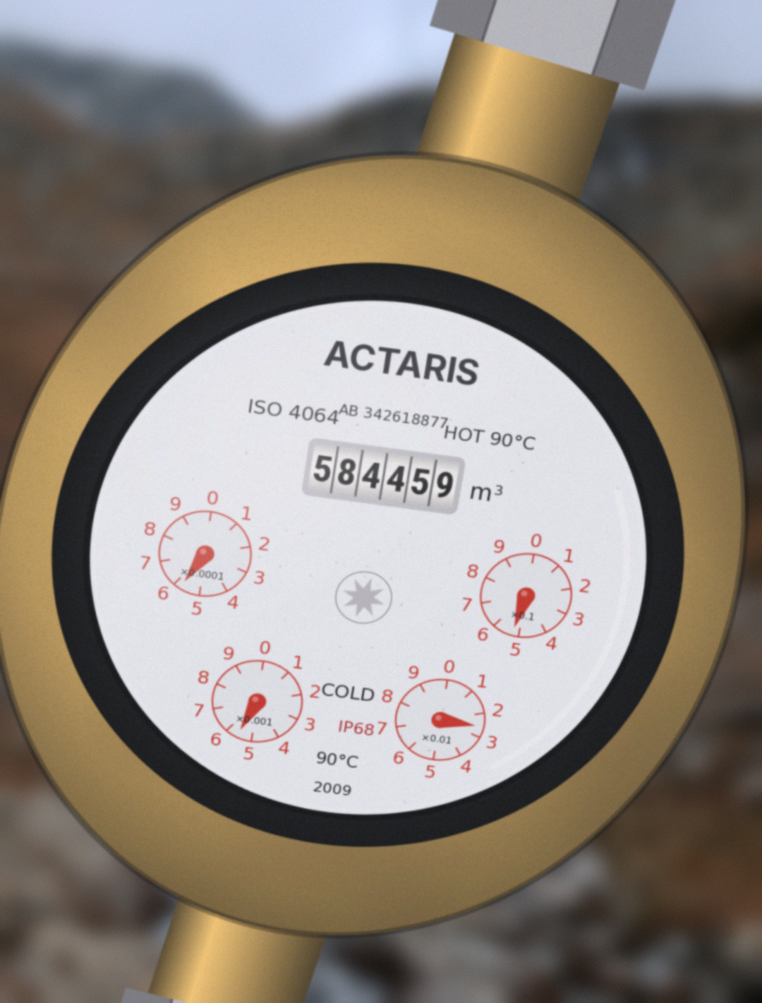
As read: {"value": 584459.5255, "unit": "m³"}
